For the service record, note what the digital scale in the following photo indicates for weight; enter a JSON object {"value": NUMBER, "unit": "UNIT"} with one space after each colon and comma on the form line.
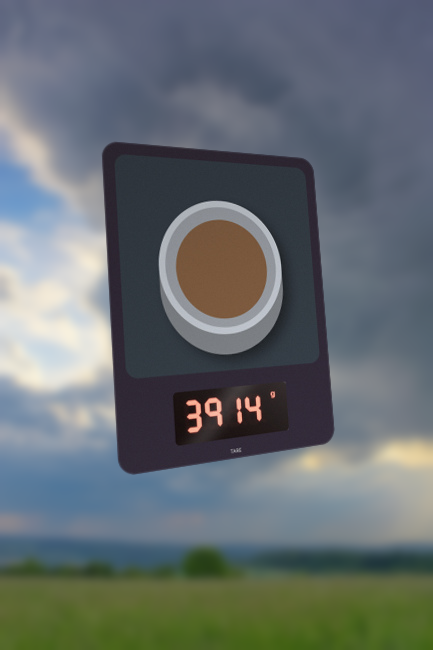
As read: {"value": 3914, "unit": "g"}
